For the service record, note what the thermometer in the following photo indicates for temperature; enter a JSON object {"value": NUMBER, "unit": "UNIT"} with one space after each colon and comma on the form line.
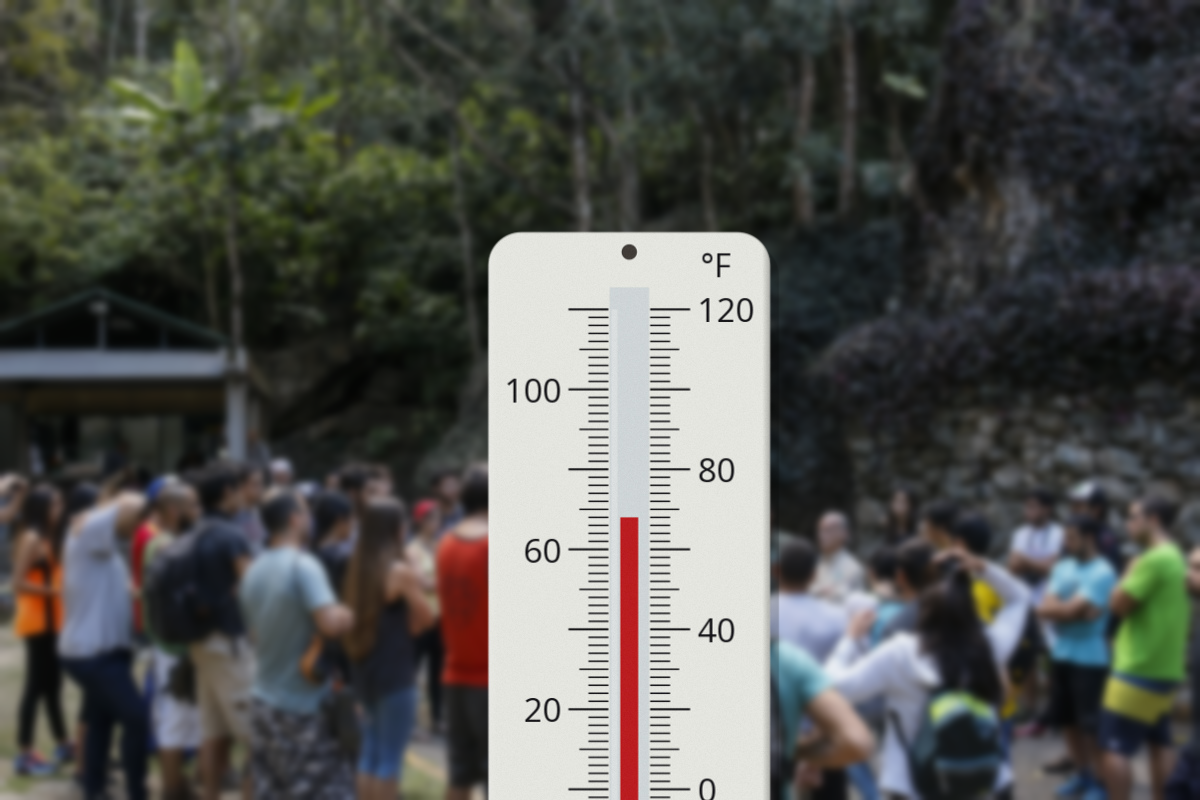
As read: {"value": 68, "unit": "°F"}
